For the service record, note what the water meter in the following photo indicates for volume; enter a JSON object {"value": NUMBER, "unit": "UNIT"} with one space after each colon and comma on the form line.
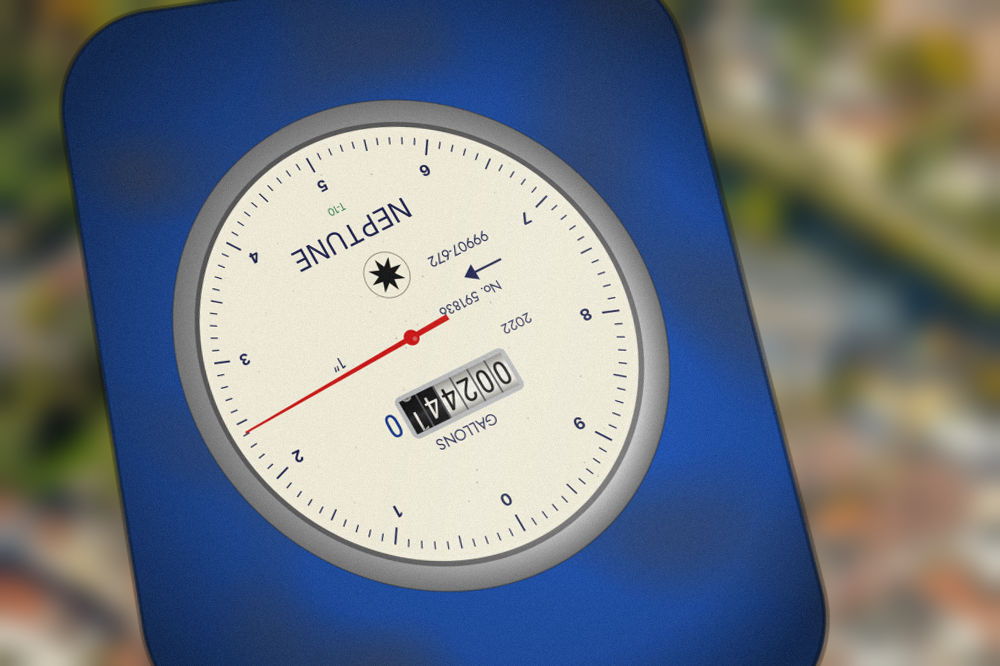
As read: {"value": 24412.4, "unit": "gal"}
